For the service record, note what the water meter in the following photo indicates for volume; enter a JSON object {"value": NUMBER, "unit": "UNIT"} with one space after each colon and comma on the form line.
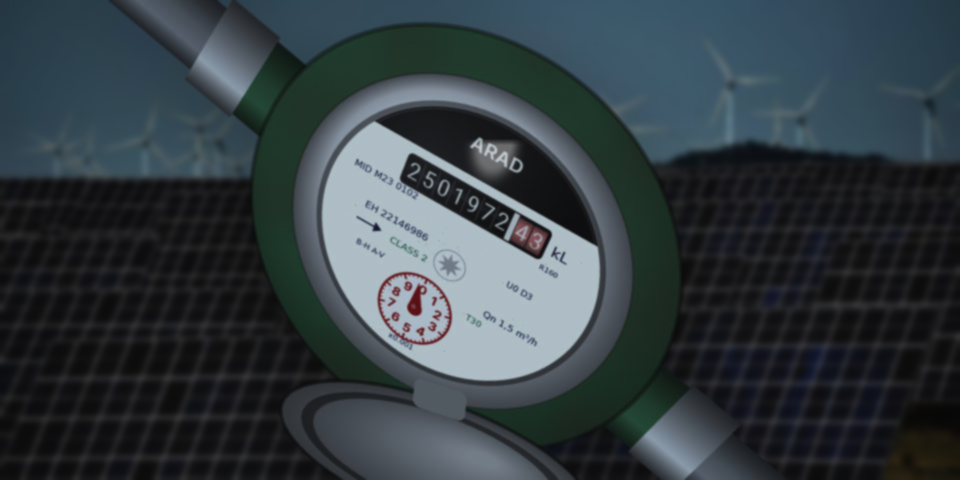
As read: {"value": 2501972.429, "unit": "kL"}
